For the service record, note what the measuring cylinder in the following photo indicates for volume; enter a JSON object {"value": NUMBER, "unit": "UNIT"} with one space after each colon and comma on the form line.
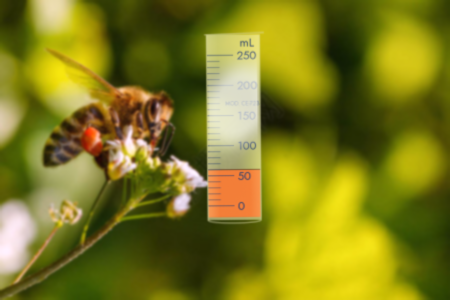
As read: {"value": 60, "unit": "mL"}
